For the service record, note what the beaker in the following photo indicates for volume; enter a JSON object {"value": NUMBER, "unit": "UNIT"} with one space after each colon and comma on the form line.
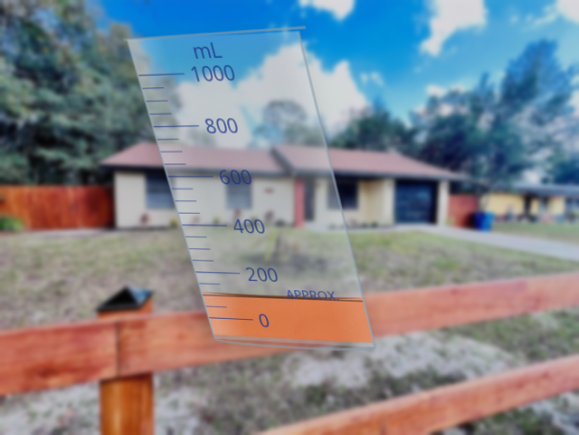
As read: {"value": 100, "unit": "mL"}
